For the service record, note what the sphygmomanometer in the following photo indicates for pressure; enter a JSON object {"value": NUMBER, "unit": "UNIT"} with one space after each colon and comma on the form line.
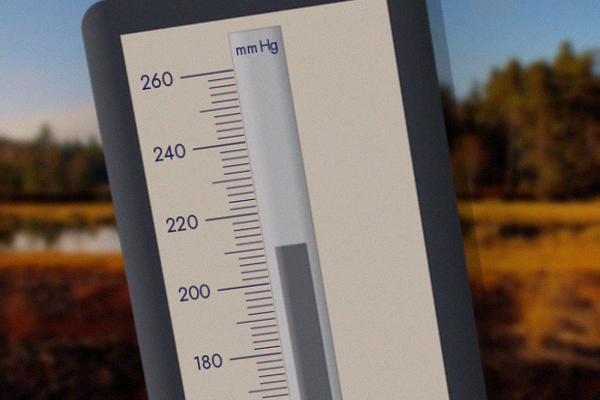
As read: {"value": 210, "unit": "mmHg"}
